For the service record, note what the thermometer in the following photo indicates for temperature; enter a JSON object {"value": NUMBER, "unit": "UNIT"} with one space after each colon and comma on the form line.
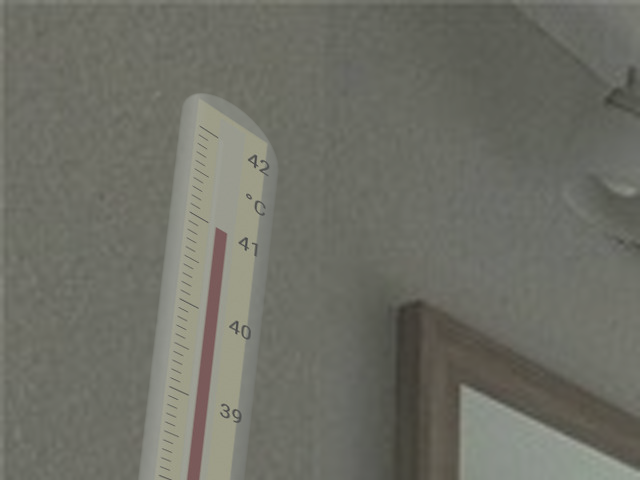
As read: {"value": 41, "unit": "°C"}
